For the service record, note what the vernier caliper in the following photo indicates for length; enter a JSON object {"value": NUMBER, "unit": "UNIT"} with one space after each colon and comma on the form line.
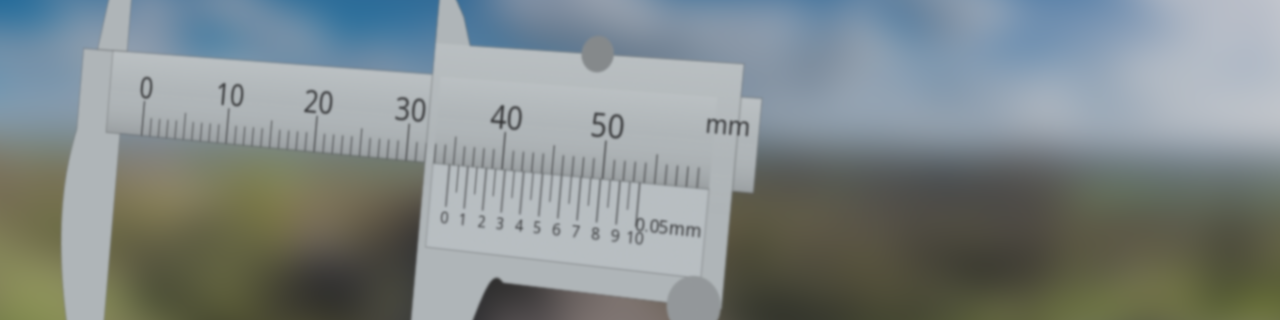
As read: {"value": 34.6, "unit": "mm"}
